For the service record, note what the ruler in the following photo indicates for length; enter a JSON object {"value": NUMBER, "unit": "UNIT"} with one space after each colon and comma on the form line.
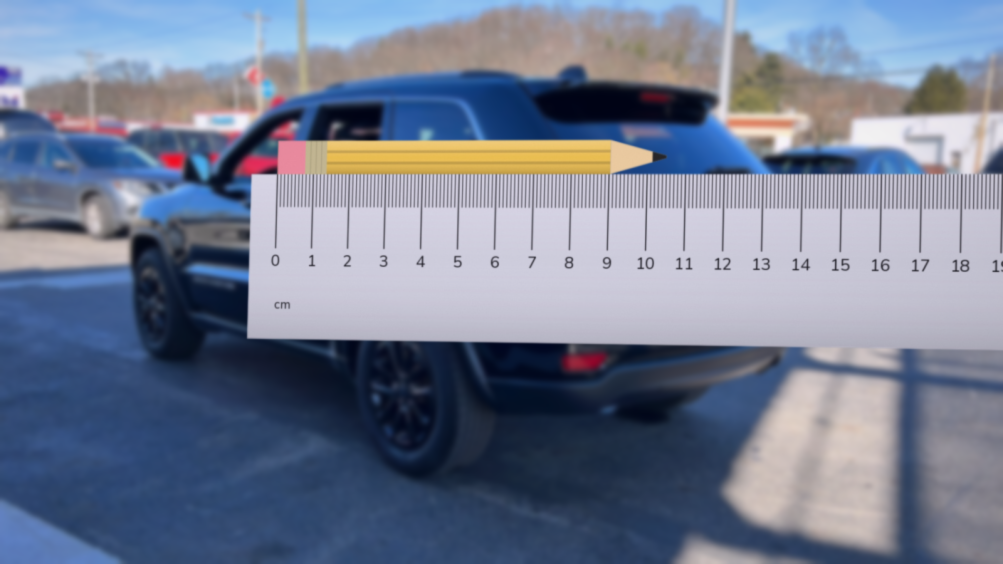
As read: {"value": 10.5, "unit": "cm"}
